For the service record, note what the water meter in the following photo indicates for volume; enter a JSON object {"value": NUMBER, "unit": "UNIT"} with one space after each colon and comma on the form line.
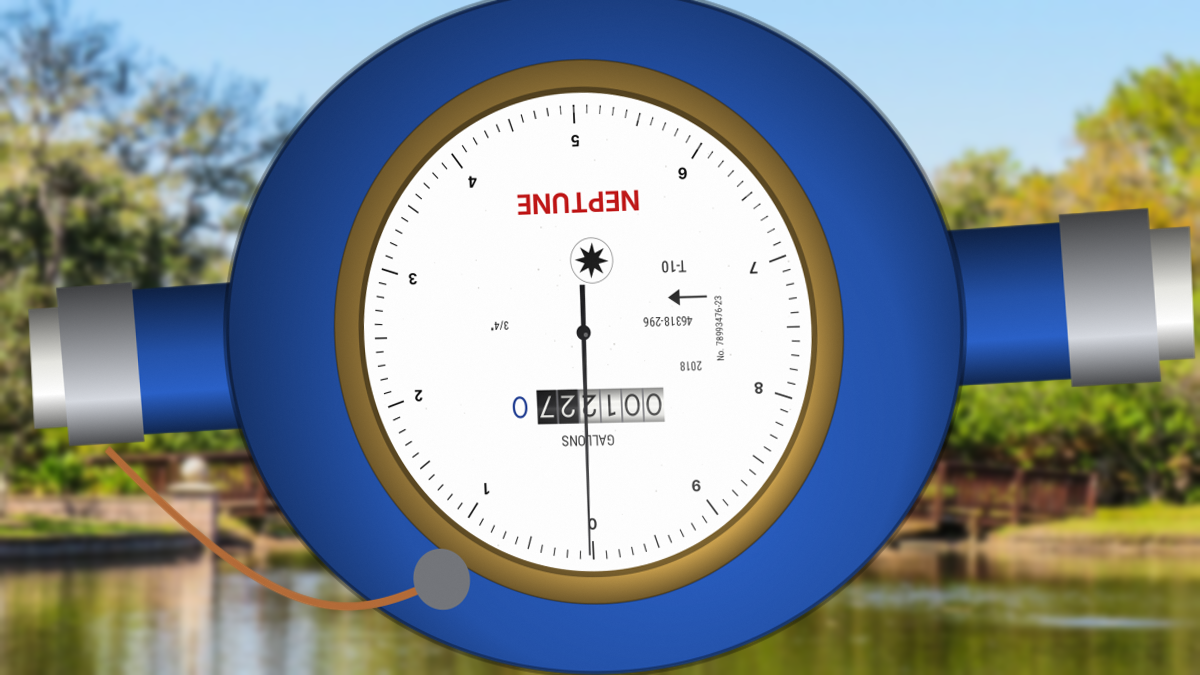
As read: {"value": 12270.0, "unit": "gal"}
